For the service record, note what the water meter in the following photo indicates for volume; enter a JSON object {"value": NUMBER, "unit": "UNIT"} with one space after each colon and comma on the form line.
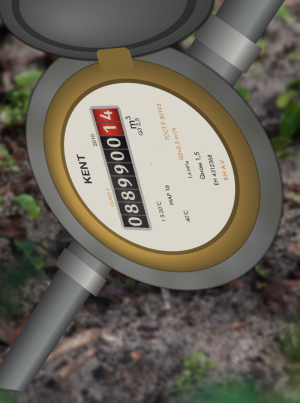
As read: {"value": 889900.14, "unit": "m³"}
